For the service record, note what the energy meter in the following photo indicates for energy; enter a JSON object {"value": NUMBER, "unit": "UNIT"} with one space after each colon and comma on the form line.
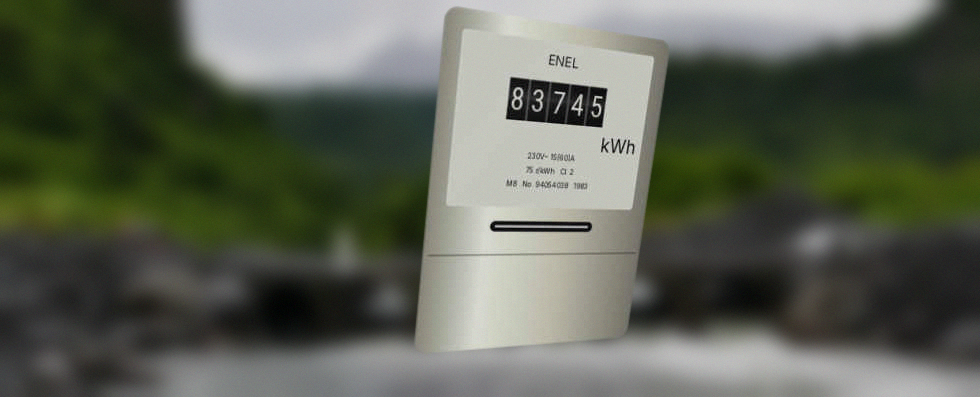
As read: {"value": 83745, "unit": "kWh"}
